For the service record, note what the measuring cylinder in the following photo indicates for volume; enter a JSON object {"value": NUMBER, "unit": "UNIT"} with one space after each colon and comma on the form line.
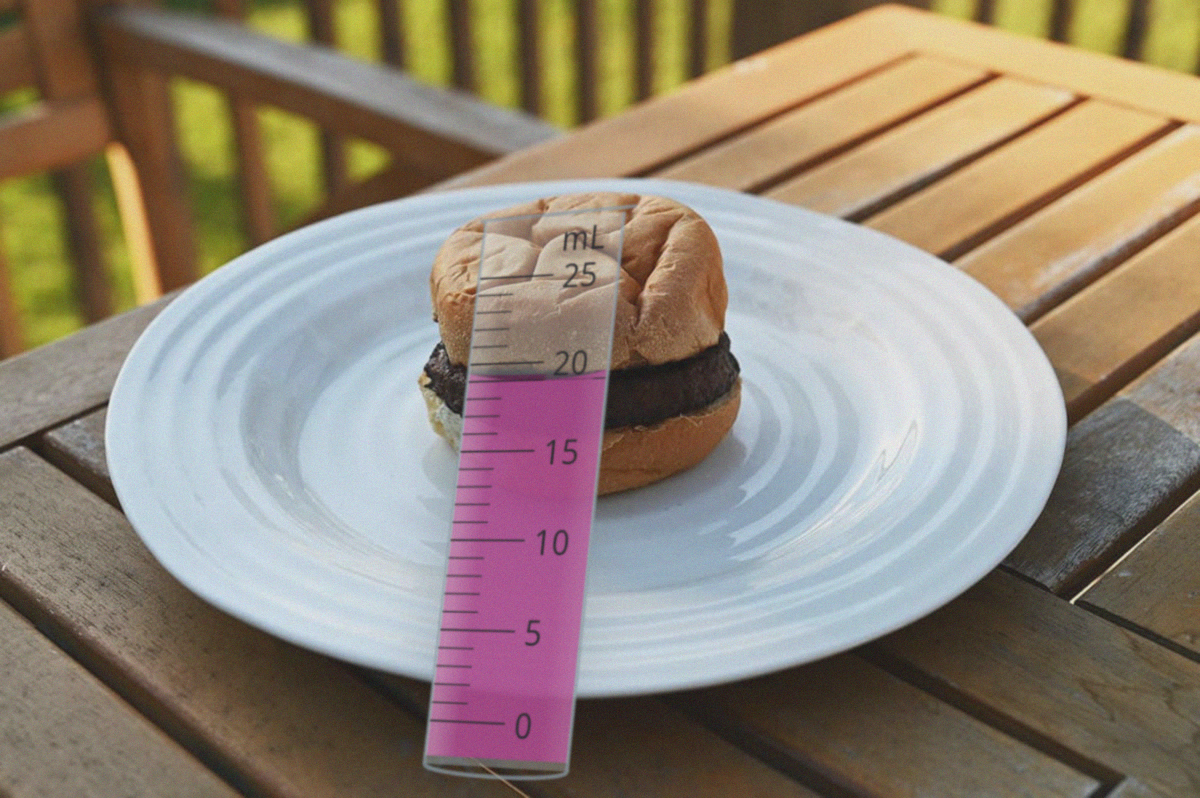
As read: {"value": 19, "unit": "mL"}
